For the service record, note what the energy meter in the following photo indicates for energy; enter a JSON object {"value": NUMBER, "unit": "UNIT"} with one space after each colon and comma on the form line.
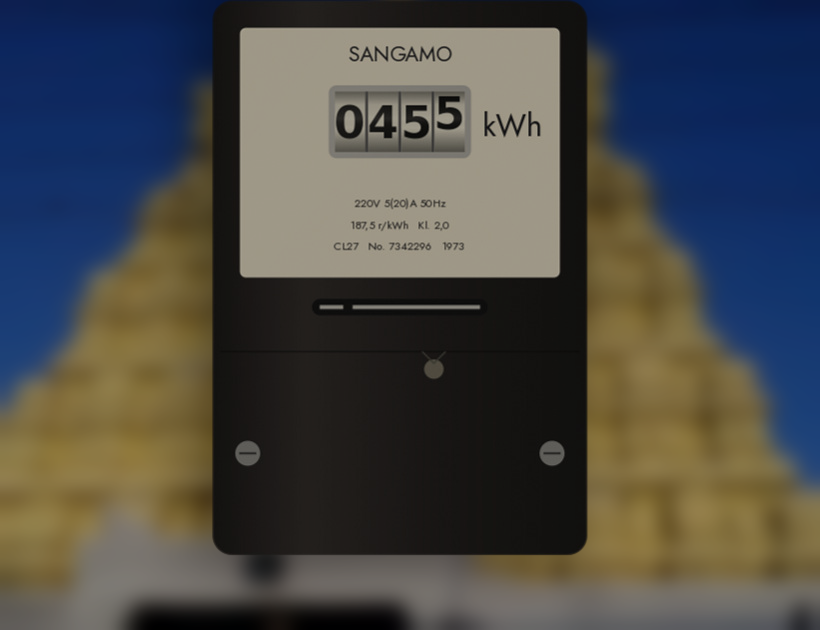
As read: {"value": 455, "unit": "kWh"}
